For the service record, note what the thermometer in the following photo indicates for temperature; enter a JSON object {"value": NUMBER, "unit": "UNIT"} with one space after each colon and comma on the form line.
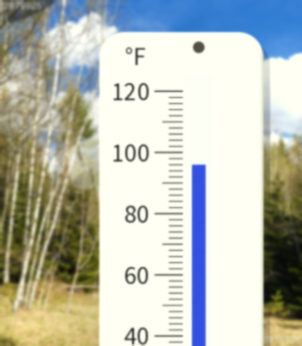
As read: {"value": 96, "unit": "°F"}
